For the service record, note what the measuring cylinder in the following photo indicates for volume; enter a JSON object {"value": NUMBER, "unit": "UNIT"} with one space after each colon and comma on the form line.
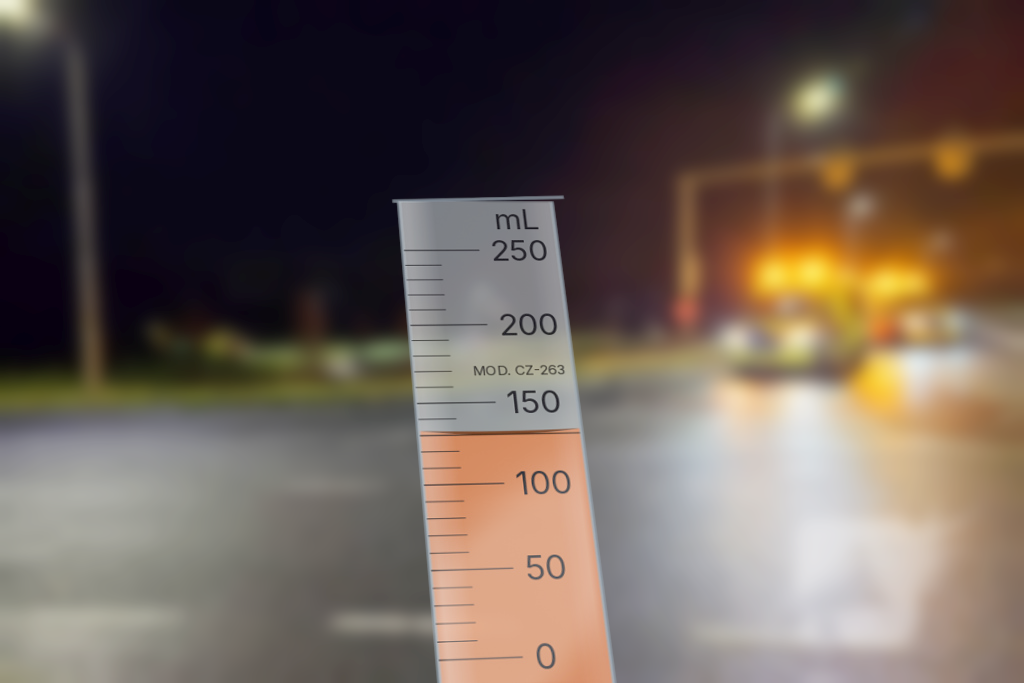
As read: {"value": 130, "unit": "mL"}
